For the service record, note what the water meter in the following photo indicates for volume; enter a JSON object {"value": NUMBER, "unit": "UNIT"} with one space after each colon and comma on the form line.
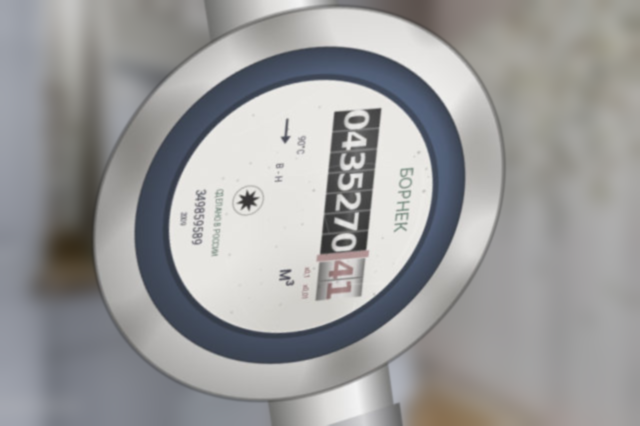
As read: {"value": 435270.41, "unit": "m³"}
